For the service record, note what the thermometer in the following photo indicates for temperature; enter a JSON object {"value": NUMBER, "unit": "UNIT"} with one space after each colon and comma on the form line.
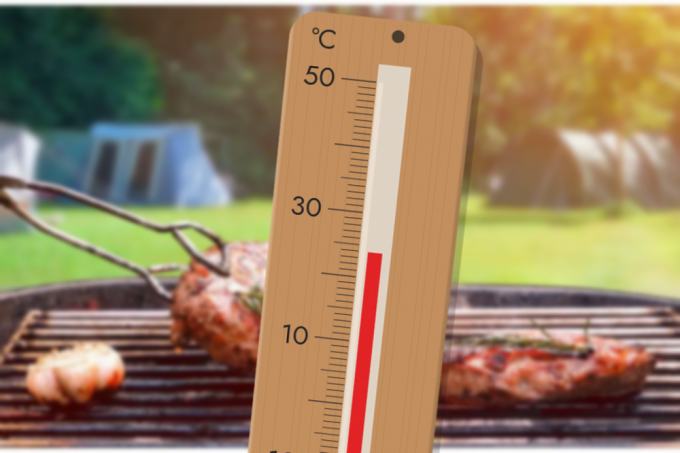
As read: {"value": 24, "unit": "°C"}
